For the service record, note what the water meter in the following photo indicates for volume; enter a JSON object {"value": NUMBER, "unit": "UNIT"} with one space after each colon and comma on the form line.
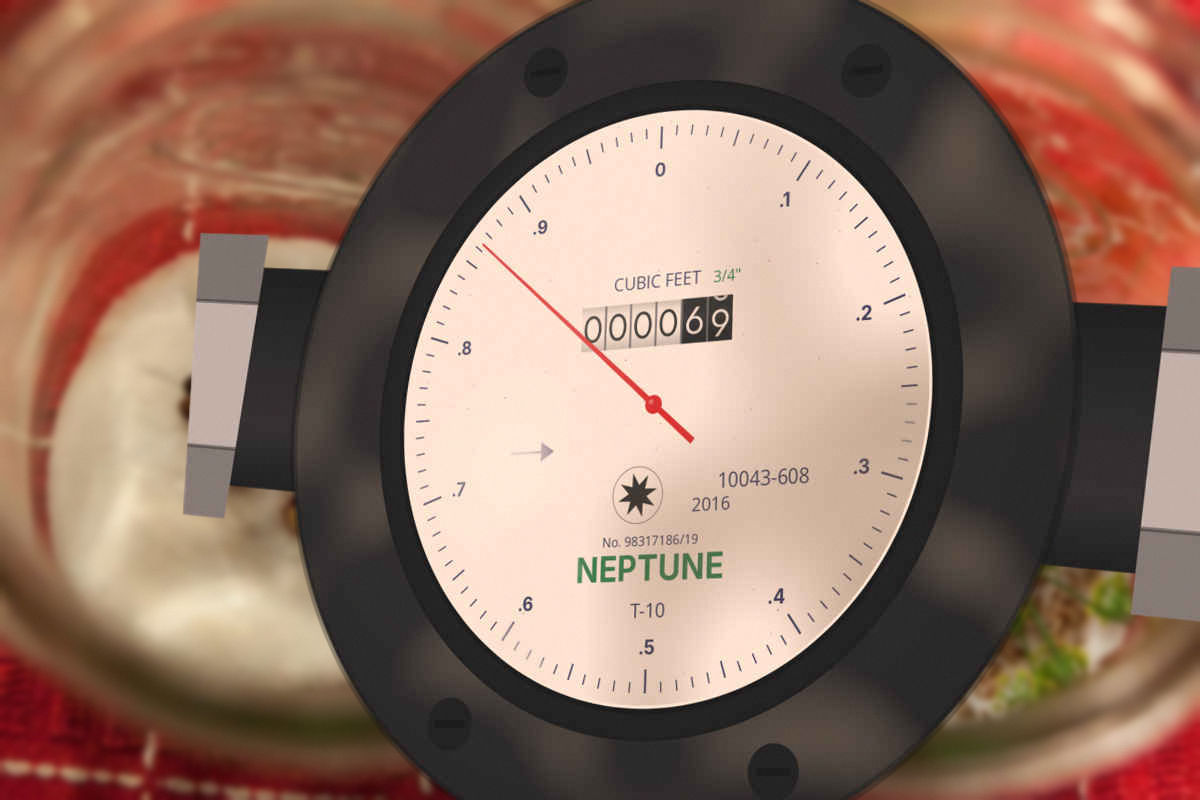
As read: {"value": 68.86, "unit": "ft³"}
